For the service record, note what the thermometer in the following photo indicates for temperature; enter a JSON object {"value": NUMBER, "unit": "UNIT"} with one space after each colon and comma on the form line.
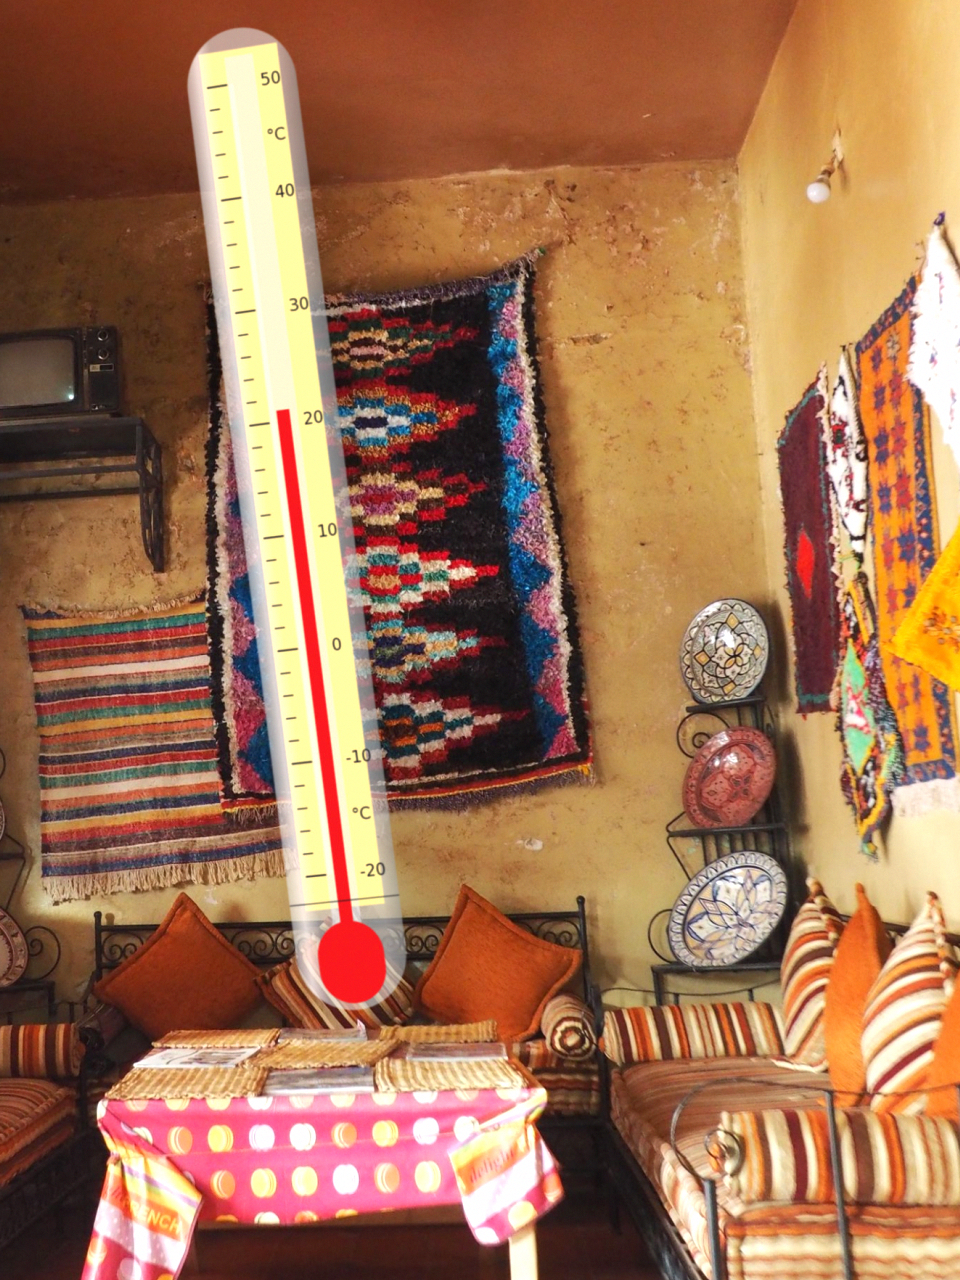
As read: {"value": 21, "unit": "°C"}
